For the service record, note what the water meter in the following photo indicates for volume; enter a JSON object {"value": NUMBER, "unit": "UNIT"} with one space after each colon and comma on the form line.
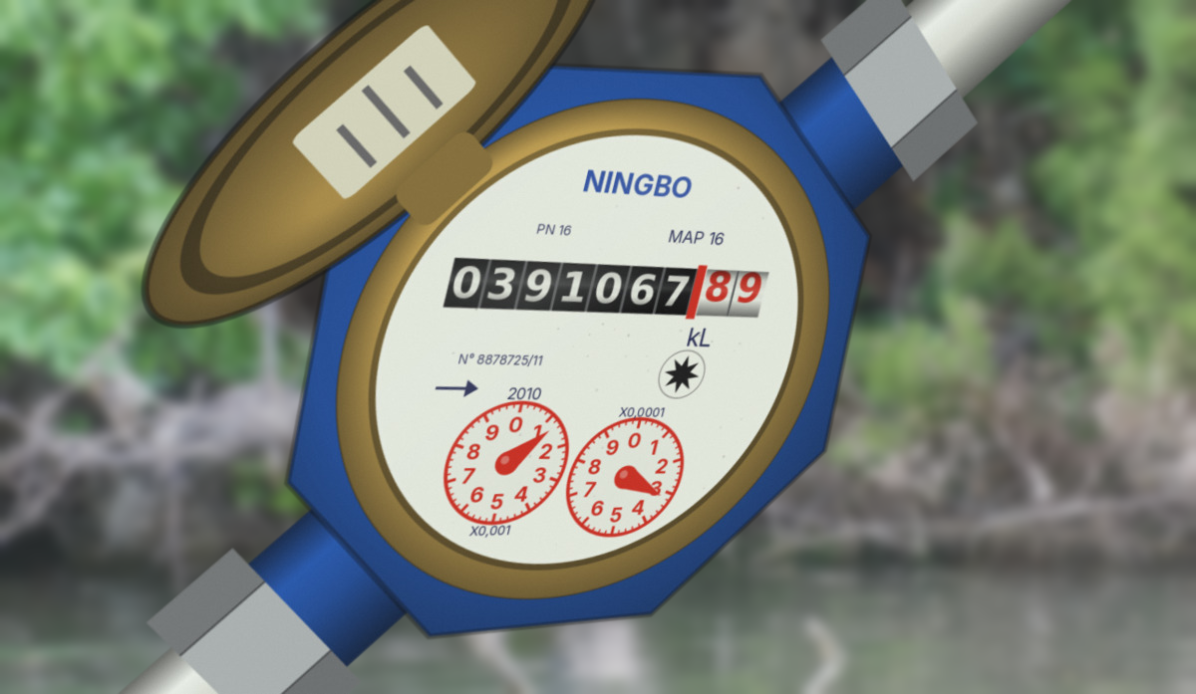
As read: {"value": 391067.8913, "unit": "kL"}
